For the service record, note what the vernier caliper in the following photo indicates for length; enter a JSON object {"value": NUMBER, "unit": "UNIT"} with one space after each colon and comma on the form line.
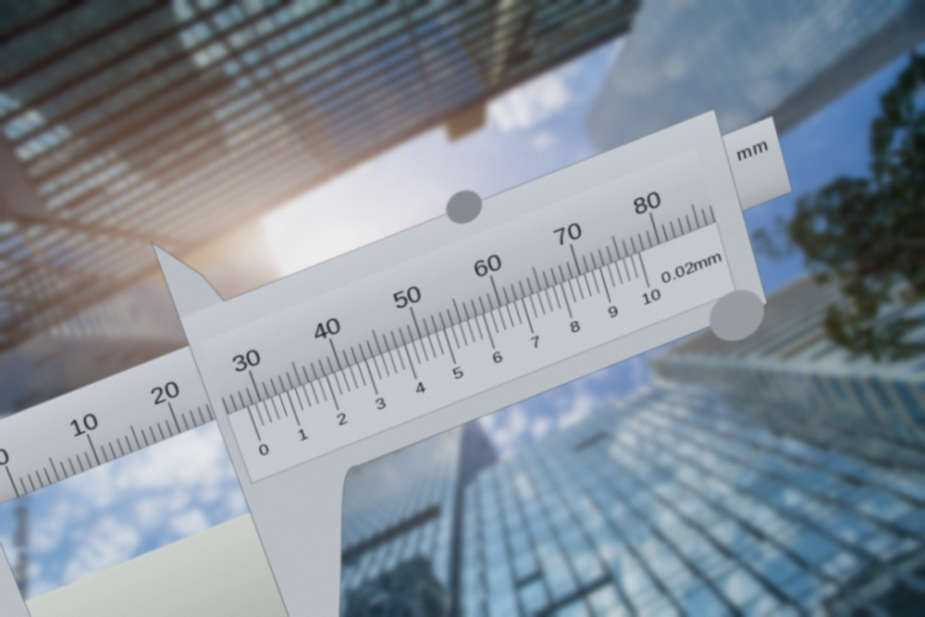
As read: {"value": 28.4, "unit": "mm"}
